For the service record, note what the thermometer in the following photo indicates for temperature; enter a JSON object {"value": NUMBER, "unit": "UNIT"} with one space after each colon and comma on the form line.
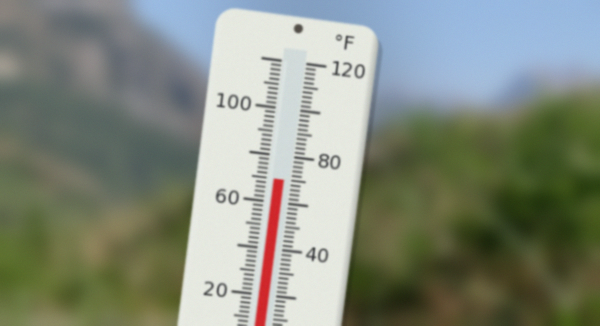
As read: {"value": 70, "unit": "°F"}
